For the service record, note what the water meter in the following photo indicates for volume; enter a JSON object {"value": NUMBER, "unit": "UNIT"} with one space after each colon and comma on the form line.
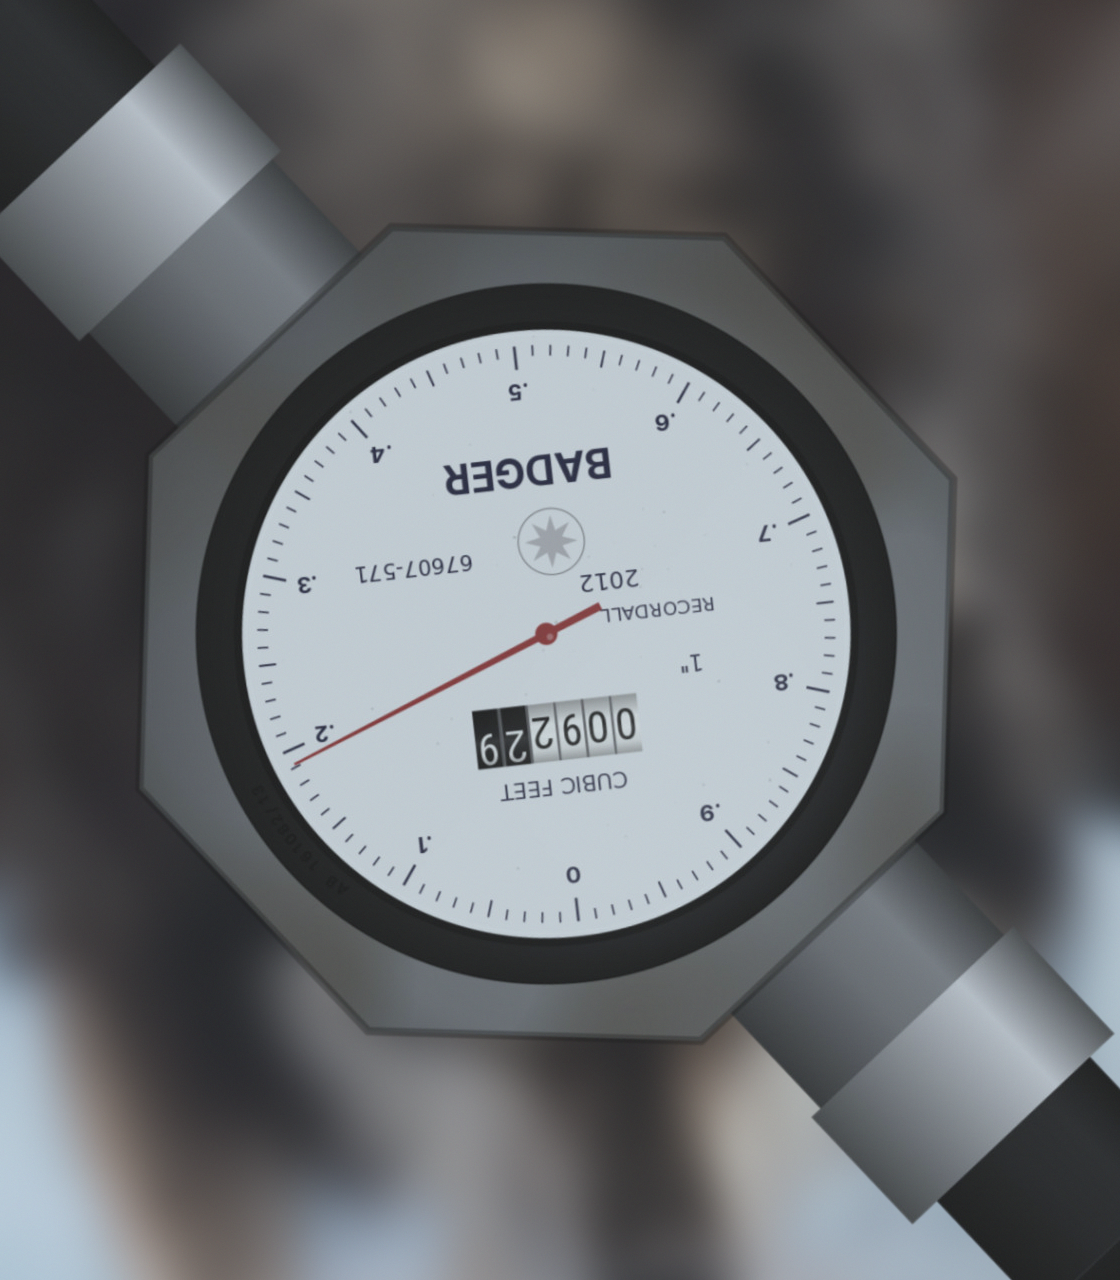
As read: {"value": 9229.19, "unit": "ft³"}
